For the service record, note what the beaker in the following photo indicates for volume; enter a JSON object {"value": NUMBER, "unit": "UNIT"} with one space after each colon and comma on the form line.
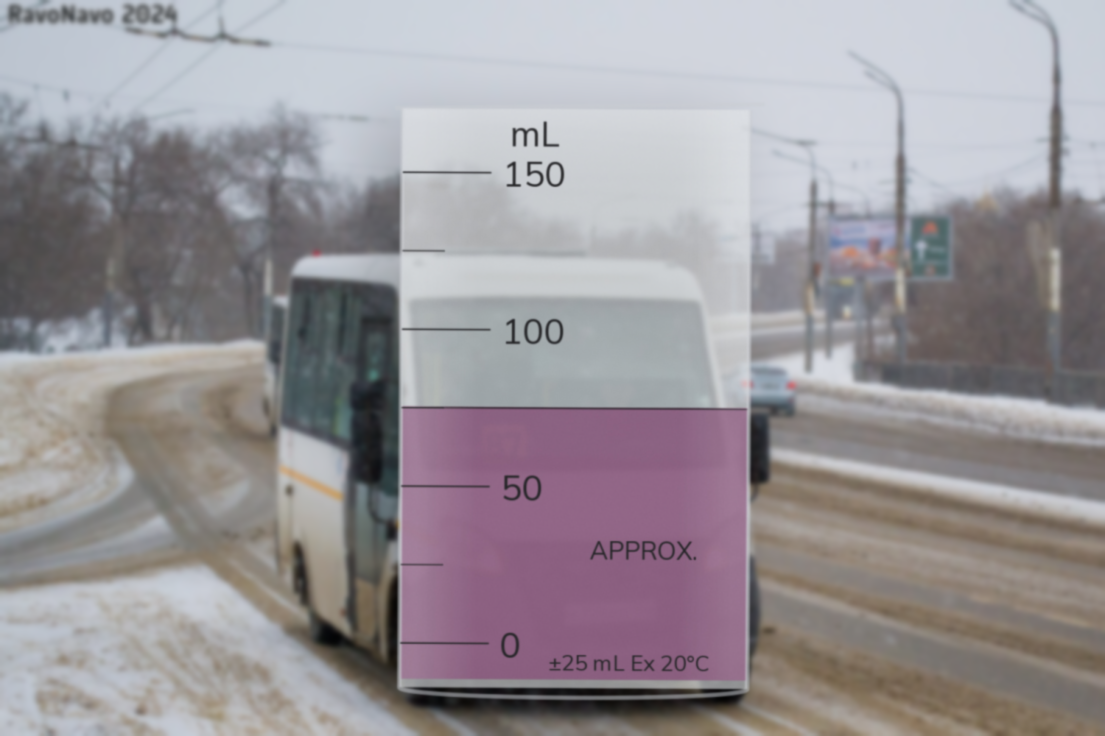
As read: {"value": 75, "unit": "mL"}
